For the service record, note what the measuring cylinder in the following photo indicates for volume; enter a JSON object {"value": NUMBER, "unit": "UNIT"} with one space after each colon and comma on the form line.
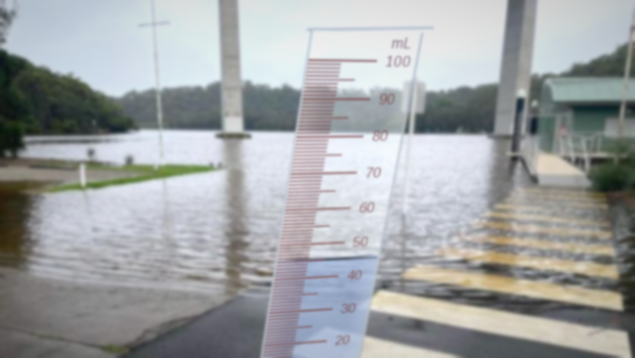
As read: {"value": 45, "unit": "mL"}
